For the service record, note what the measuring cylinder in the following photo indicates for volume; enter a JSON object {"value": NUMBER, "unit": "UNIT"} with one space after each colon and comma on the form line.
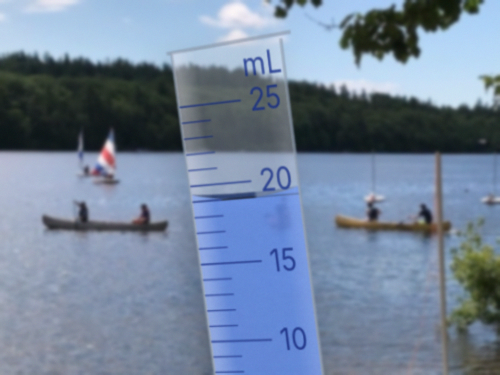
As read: {"value": 19, "unit": "mL"}
